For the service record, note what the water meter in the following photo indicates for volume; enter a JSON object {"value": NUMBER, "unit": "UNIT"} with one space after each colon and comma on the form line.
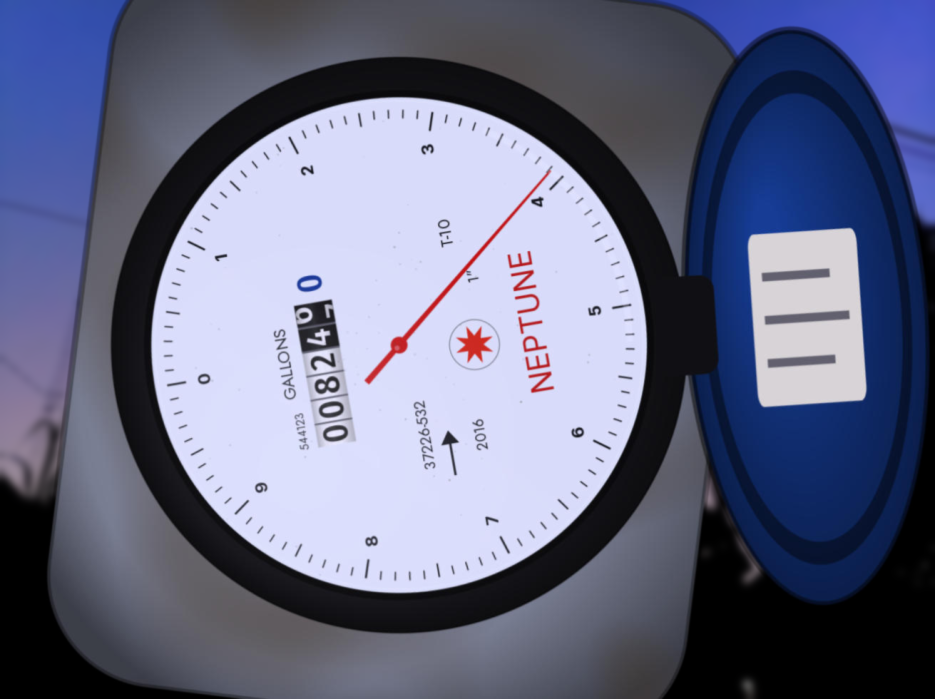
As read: {"value": 82463.9, "unit": "gal"}
